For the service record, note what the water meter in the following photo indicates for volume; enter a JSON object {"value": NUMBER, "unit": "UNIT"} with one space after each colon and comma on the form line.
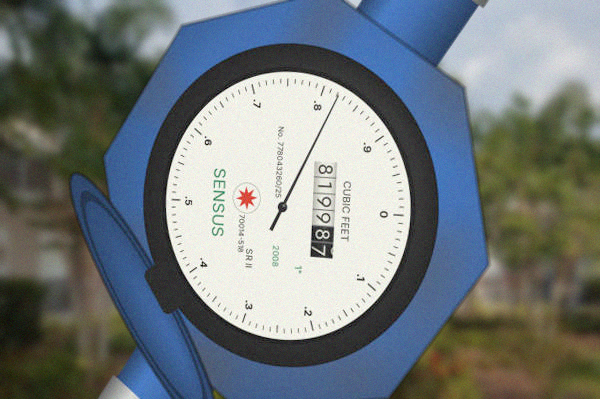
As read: {"value": 819986.82, "unit": "ft³"}
